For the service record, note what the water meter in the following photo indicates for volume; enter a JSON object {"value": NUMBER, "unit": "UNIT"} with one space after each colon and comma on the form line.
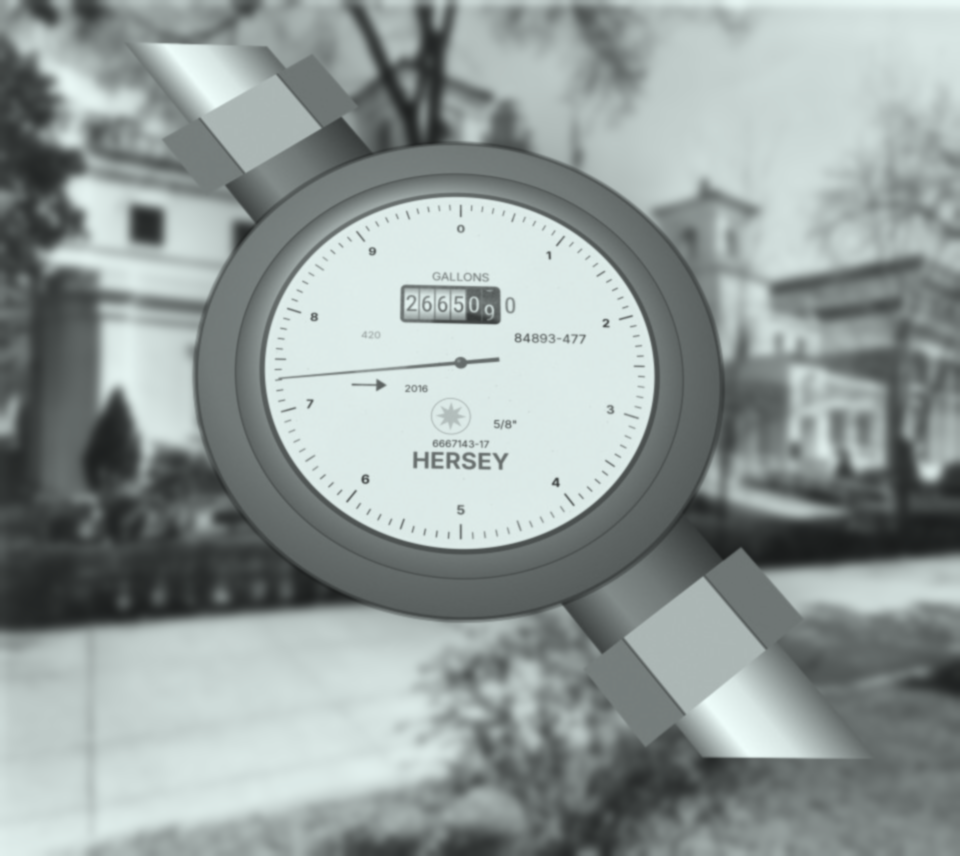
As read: {"value": 2665087.3, "unit": "gal"}
